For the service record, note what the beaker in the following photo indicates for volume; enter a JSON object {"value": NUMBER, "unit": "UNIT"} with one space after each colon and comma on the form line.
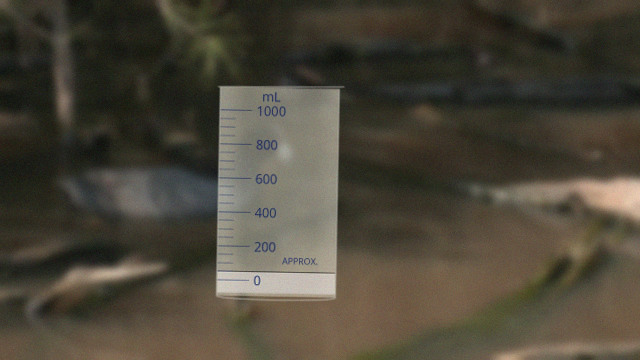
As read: {"value": 50, "unit": "mL"}
